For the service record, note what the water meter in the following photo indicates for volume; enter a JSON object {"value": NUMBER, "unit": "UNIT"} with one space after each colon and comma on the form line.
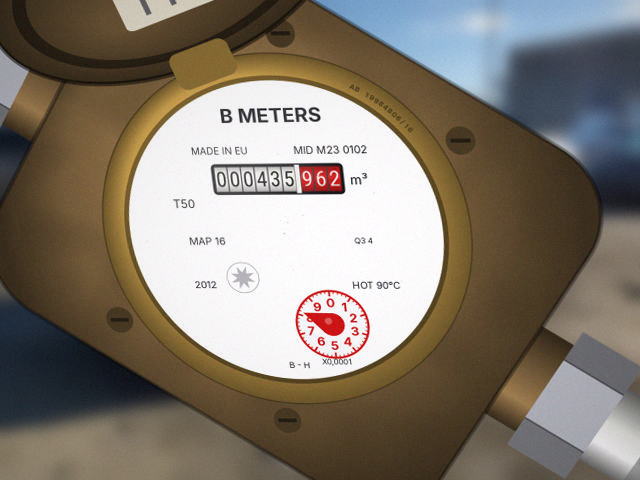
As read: {"value": 435.9628, "unit": "m³"}
